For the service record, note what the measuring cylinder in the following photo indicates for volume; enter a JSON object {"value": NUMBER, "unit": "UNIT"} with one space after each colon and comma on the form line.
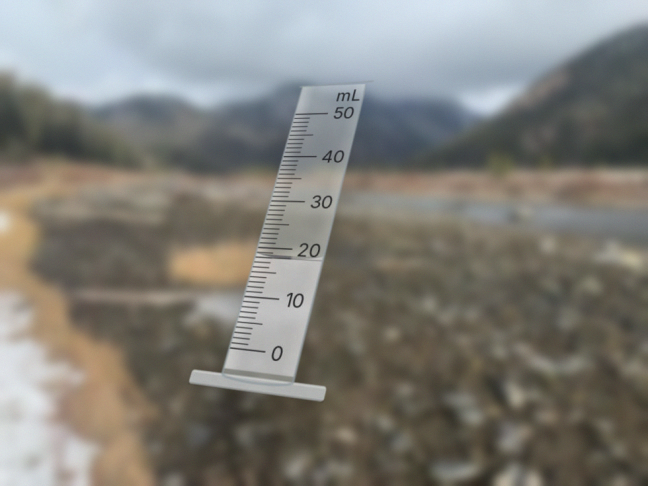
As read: {"value": 18, "unit": "mL"}
